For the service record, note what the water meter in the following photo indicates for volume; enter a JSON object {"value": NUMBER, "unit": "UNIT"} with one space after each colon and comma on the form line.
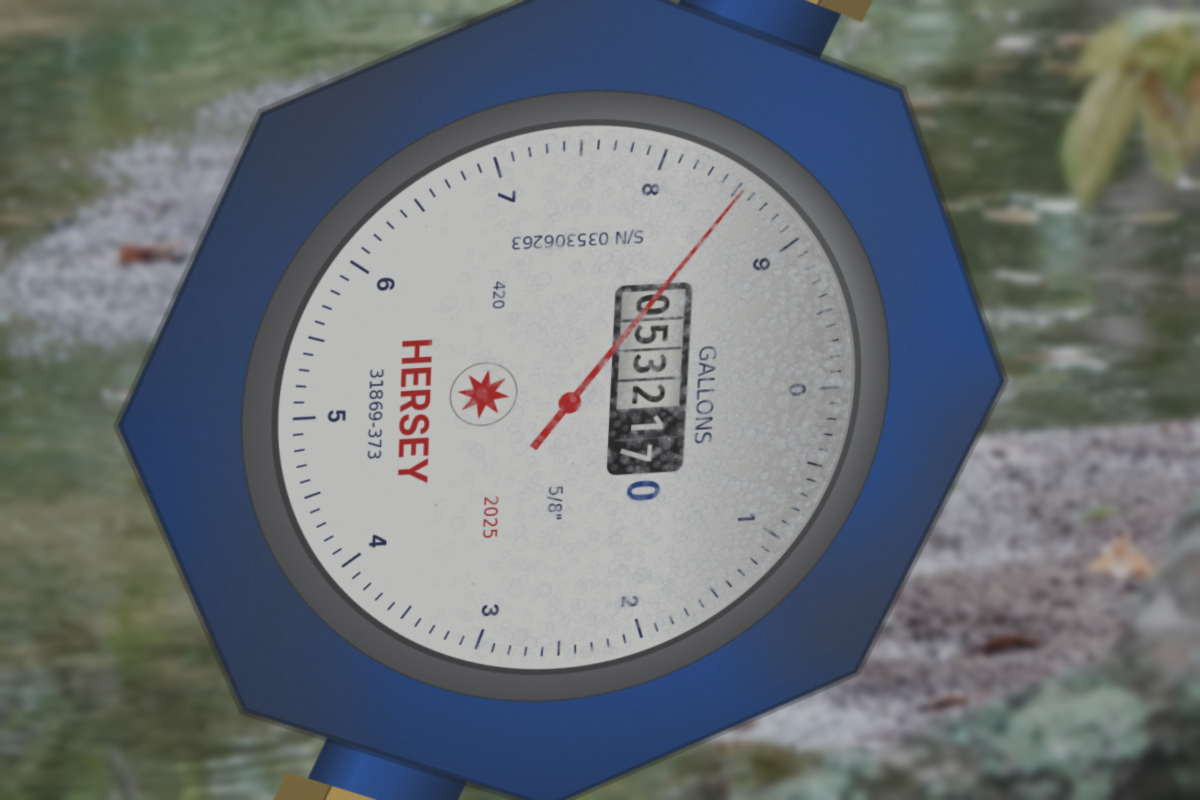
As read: {"value": 532168.5, "unit": "gal"}
